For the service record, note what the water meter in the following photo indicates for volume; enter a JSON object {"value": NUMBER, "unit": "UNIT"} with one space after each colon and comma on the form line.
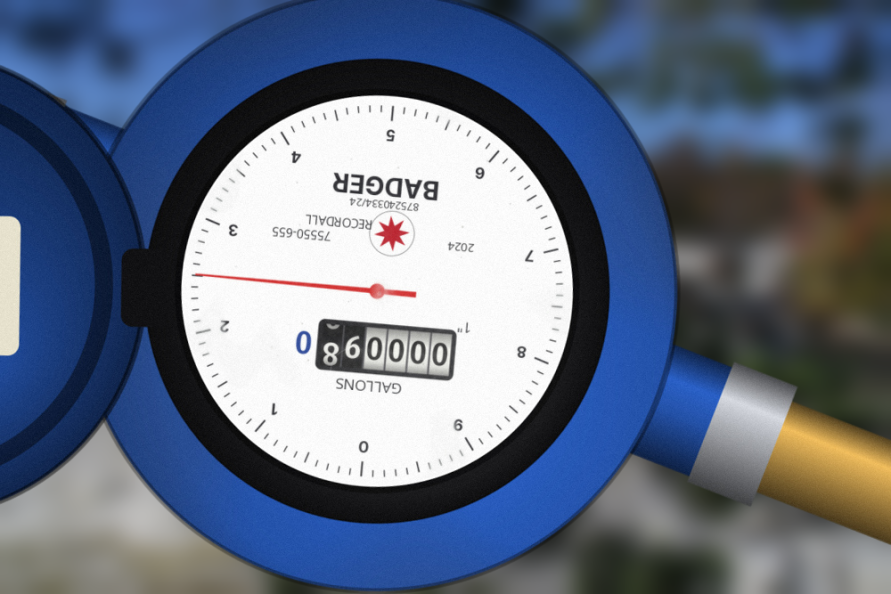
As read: {"value": 982.5, "unit": "gal"}
